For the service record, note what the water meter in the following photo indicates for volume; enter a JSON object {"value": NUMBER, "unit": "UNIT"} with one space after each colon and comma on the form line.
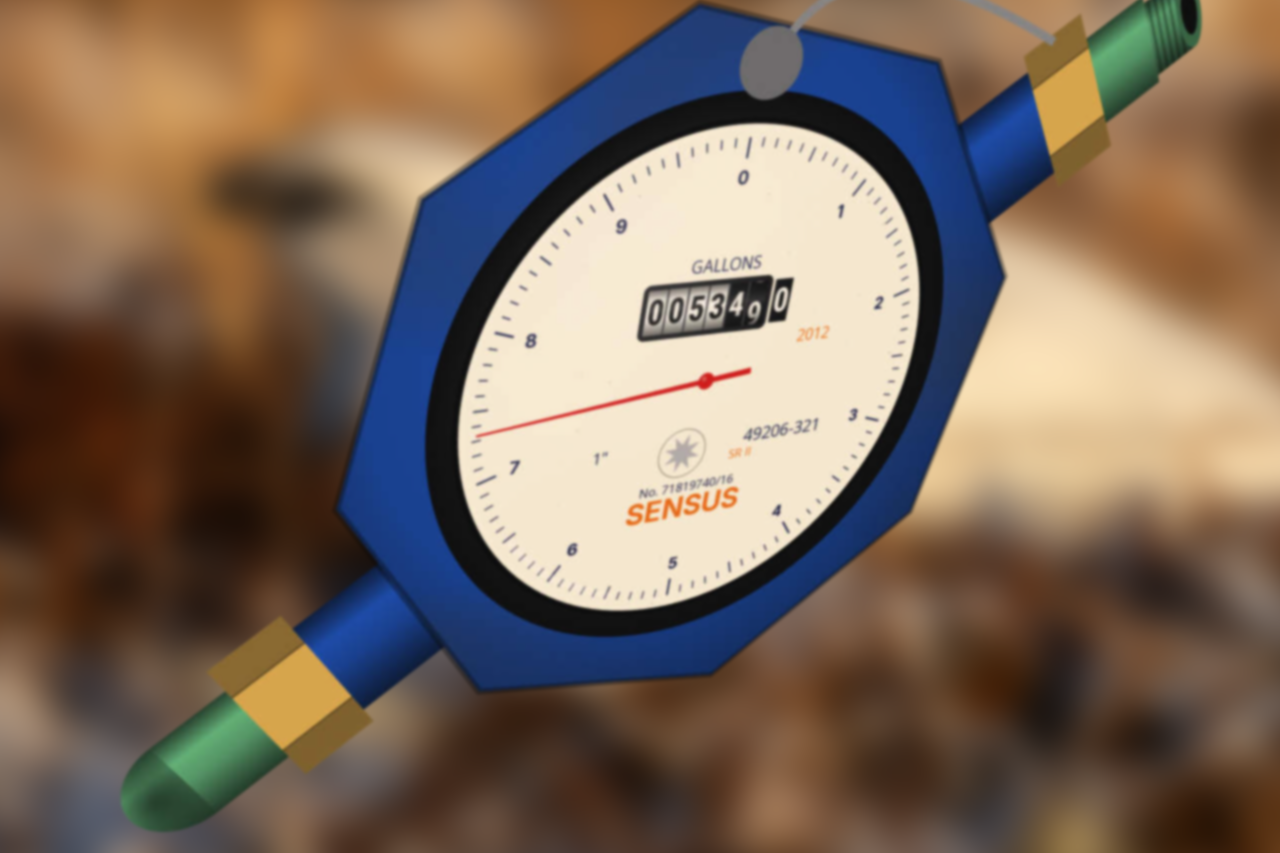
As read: {"value": 53487.3, "unit": "gal"}
